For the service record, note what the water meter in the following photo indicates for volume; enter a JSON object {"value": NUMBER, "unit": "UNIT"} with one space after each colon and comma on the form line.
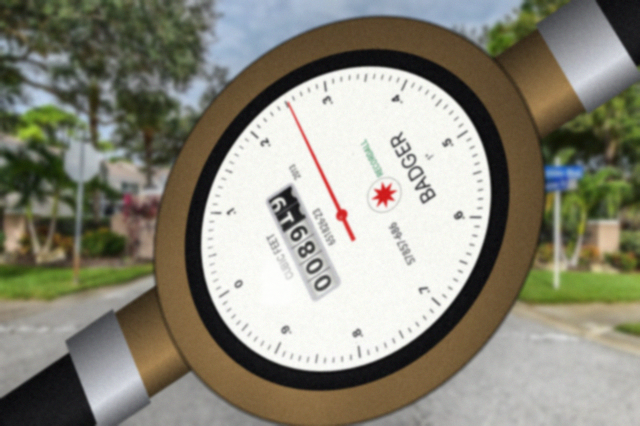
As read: {"value": 8919.25, "unit": "ft³"}
